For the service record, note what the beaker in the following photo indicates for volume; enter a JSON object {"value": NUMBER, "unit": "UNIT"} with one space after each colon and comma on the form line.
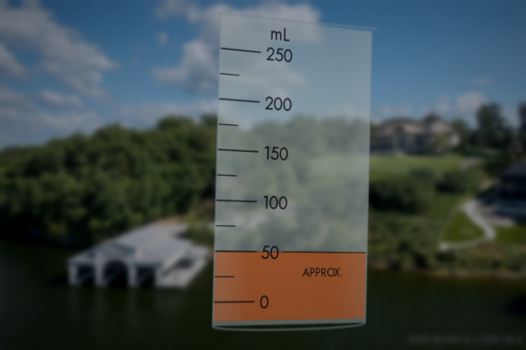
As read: {"value": 50, "unit": "mL"}
